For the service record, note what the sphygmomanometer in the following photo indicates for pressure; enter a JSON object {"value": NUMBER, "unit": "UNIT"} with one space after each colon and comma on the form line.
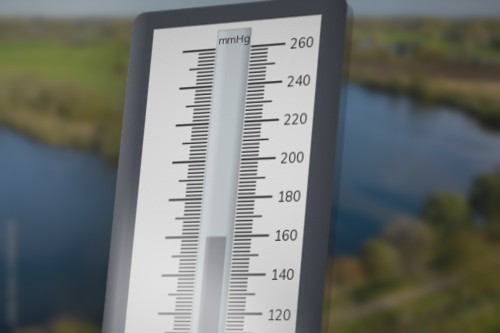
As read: {"value": 160, "unit": "mmHg"}
